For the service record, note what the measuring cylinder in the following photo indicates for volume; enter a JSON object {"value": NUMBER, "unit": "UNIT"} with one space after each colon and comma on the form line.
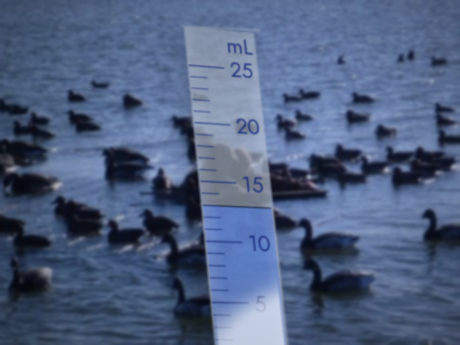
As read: {"value": 13, "unit": "mL"}
